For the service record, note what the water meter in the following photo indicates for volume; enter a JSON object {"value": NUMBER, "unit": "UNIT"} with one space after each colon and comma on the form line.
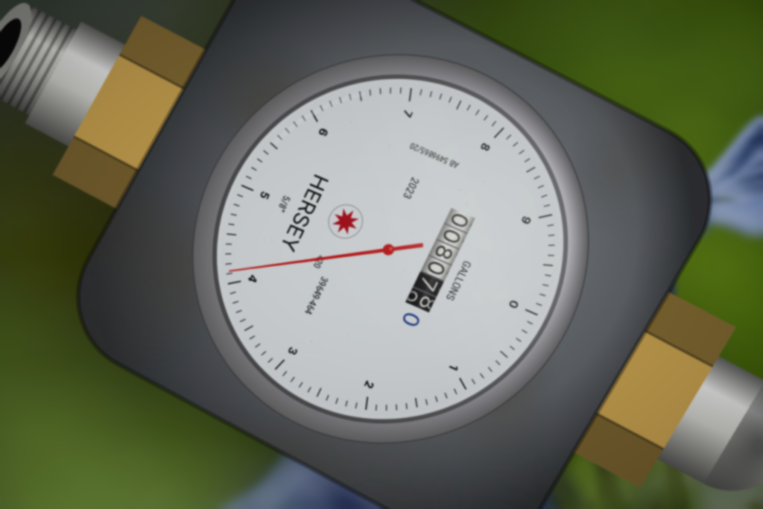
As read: {"value": 80784.1, "unit": "gal"}
